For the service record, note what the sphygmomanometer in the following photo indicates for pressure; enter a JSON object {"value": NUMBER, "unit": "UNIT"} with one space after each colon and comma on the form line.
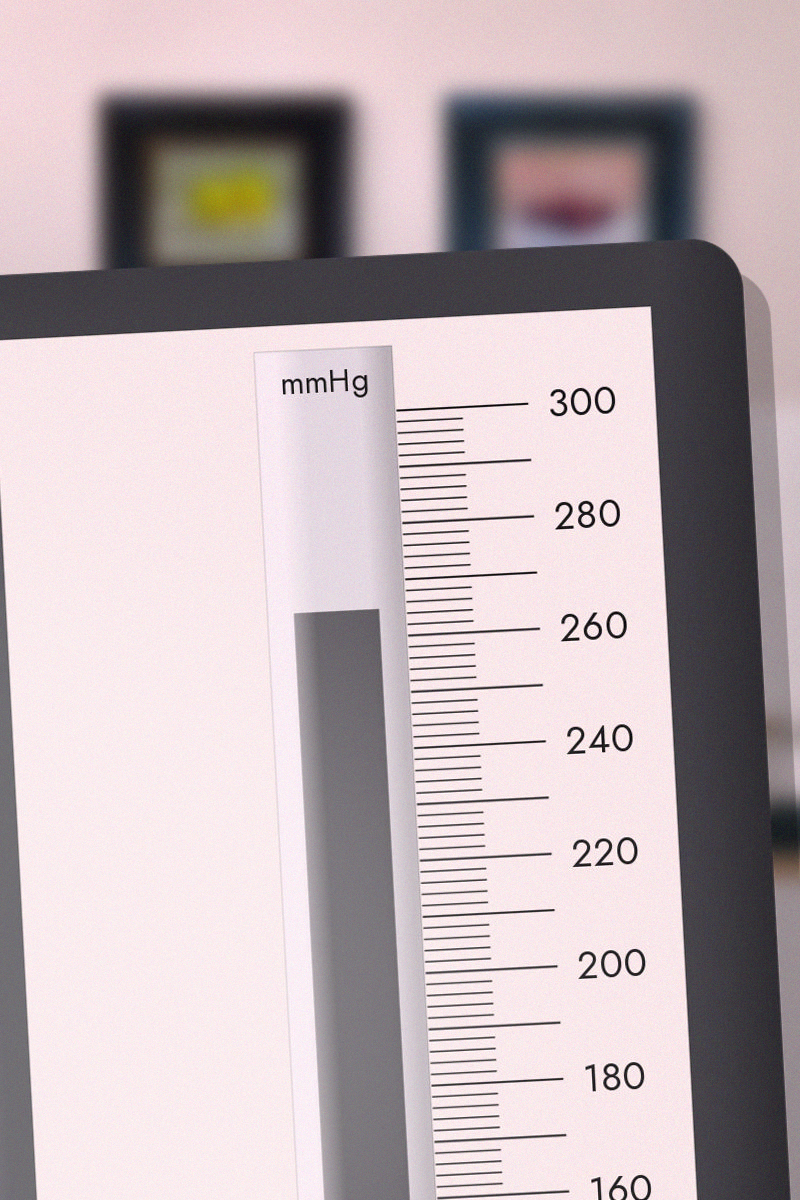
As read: {"value": 265, "unit": "mmHg"}
